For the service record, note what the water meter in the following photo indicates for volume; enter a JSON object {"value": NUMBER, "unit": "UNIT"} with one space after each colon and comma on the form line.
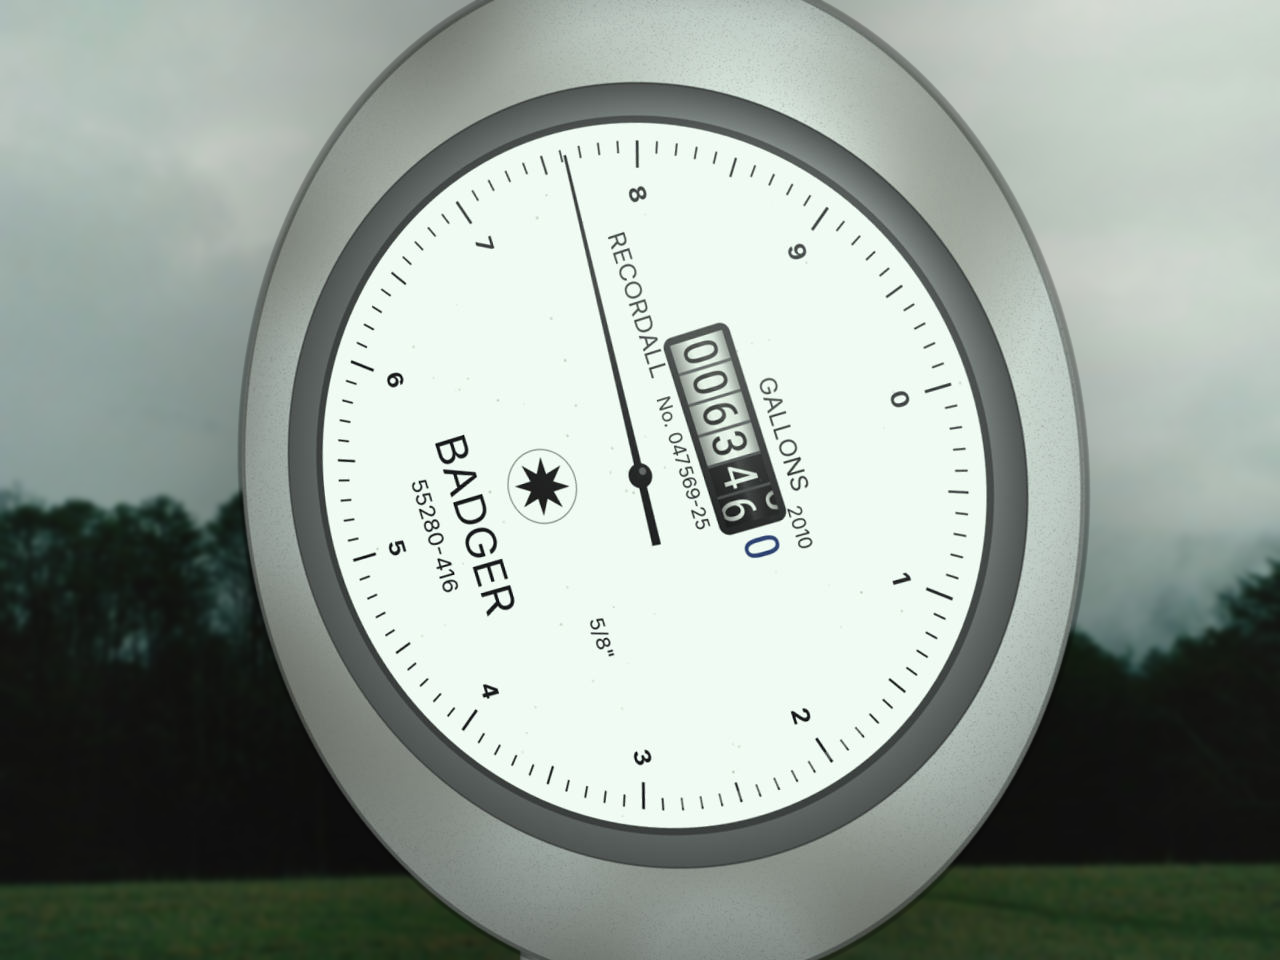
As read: {"value": 63457.6, "unit": "gal"}
